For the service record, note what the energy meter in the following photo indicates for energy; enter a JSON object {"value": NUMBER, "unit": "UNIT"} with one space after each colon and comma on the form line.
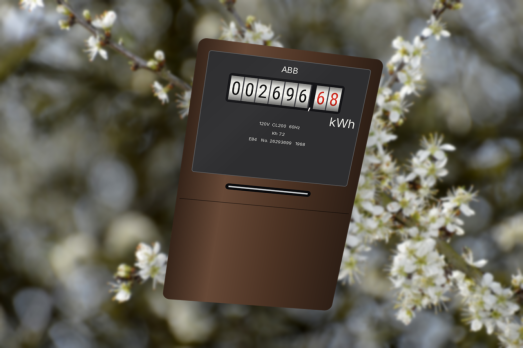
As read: {"value": 2696.68, "unit": "kWh"}
